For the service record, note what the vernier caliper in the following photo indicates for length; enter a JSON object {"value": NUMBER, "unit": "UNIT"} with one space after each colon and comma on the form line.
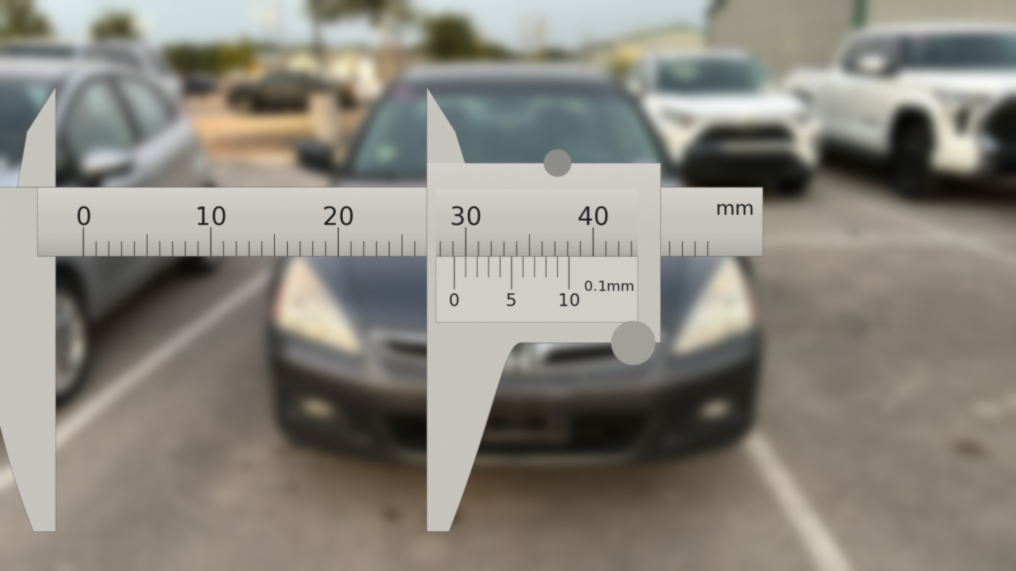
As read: {"value": 29.1, "unit": "mm"}
